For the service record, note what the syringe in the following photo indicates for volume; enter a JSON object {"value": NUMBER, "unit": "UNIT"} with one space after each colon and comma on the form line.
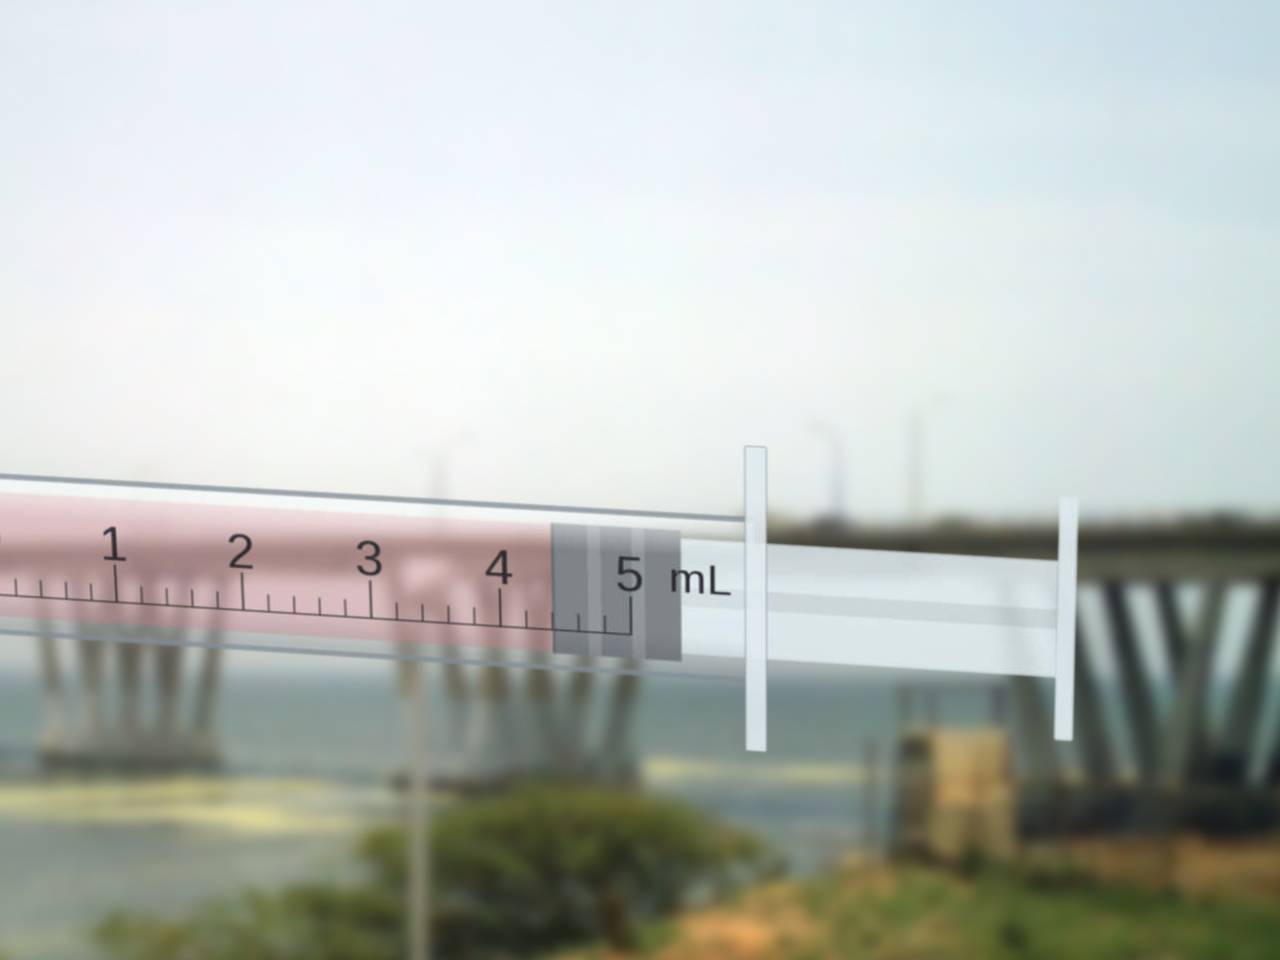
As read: {"value": 4.4, "unit": "mL"}
